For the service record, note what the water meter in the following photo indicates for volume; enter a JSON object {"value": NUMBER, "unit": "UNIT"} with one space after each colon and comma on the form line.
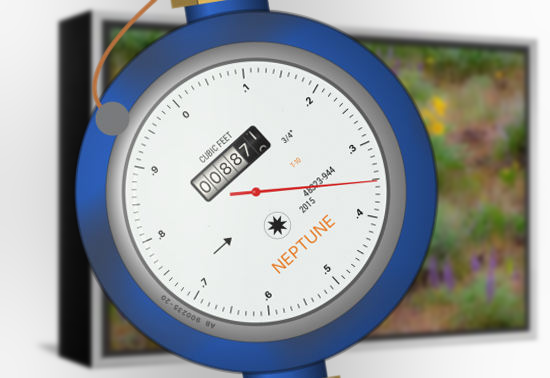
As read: {"value": 8871.35, "unit": "ft³"}
